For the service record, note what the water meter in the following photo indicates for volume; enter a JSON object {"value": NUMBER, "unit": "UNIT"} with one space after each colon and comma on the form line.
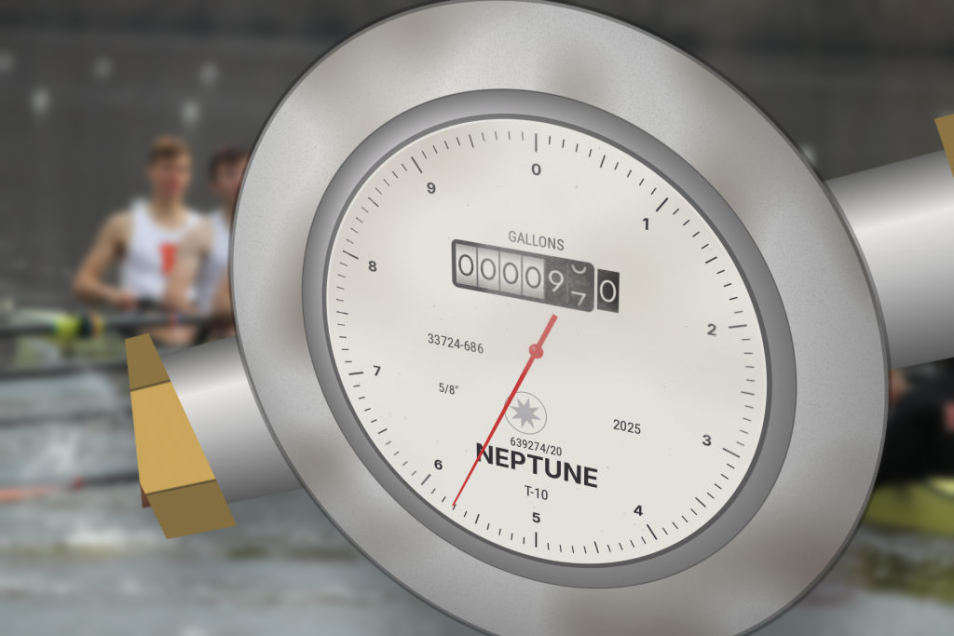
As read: {"value": 965.7, "unit": "gal"}
